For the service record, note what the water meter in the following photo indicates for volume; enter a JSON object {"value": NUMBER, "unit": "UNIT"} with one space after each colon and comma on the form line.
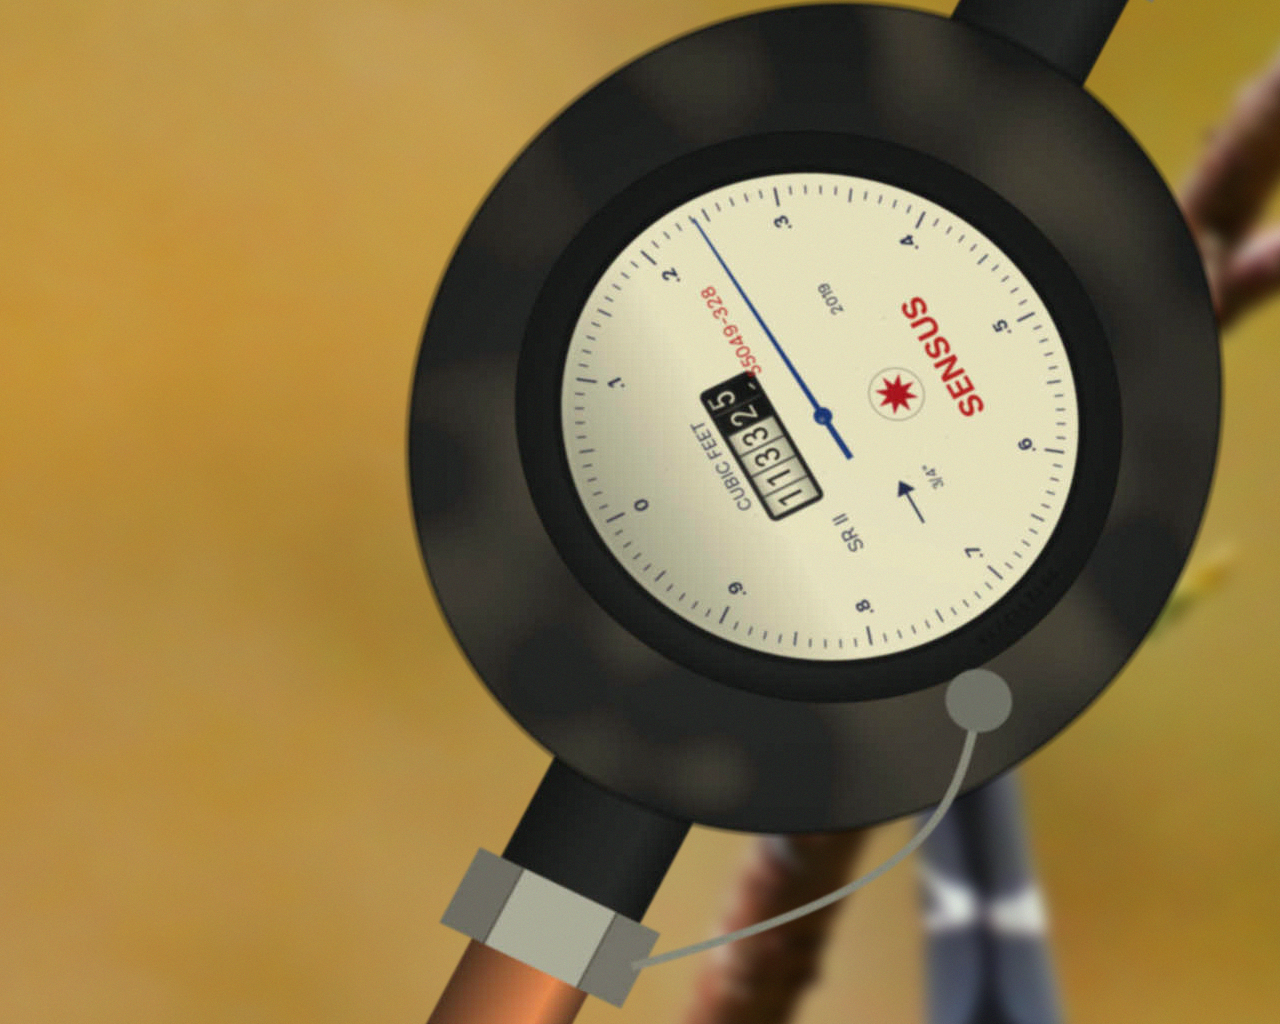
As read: {"value": 113325.24, "unit": "ft³"}
